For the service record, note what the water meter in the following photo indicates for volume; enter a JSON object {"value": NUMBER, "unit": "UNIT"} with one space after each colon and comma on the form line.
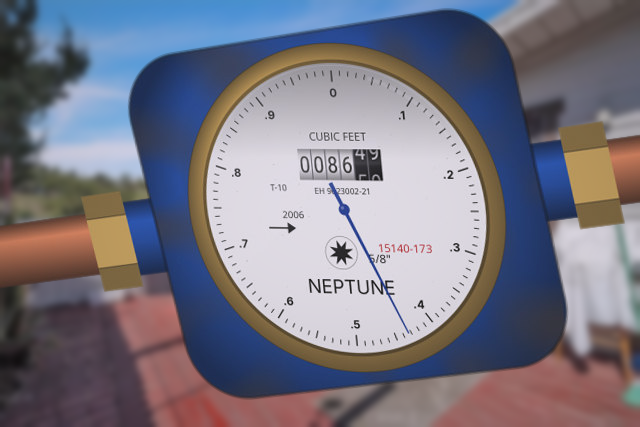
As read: {"value": 8649.43, "unit": "ft³"}
